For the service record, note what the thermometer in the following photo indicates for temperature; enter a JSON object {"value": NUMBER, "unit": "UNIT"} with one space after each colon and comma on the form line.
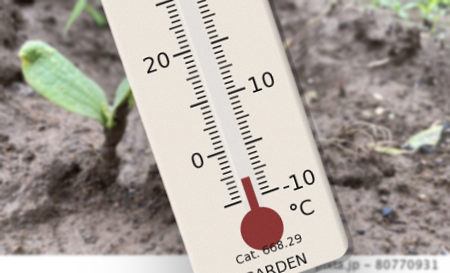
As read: {"value": -6, "unit": "°C"}
